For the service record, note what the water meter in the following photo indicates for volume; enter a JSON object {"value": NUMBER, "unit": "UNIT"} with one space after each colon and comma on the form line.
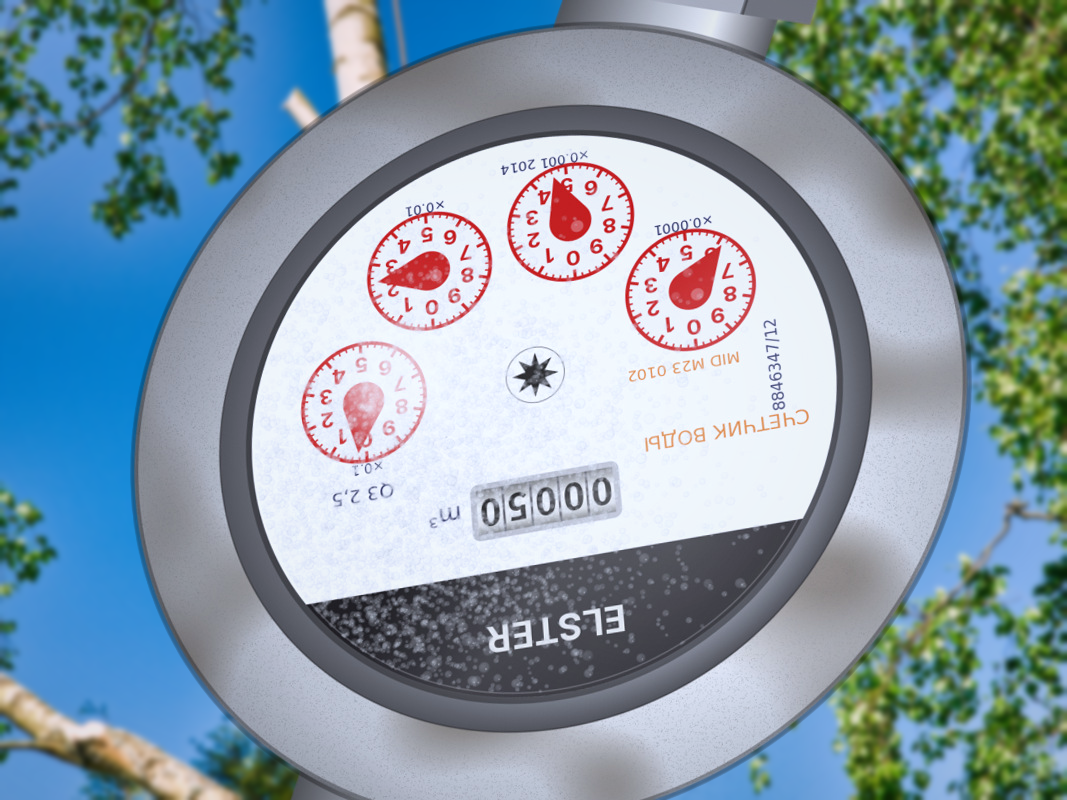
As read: {"value": 50.0246, "unit": "m³"}
